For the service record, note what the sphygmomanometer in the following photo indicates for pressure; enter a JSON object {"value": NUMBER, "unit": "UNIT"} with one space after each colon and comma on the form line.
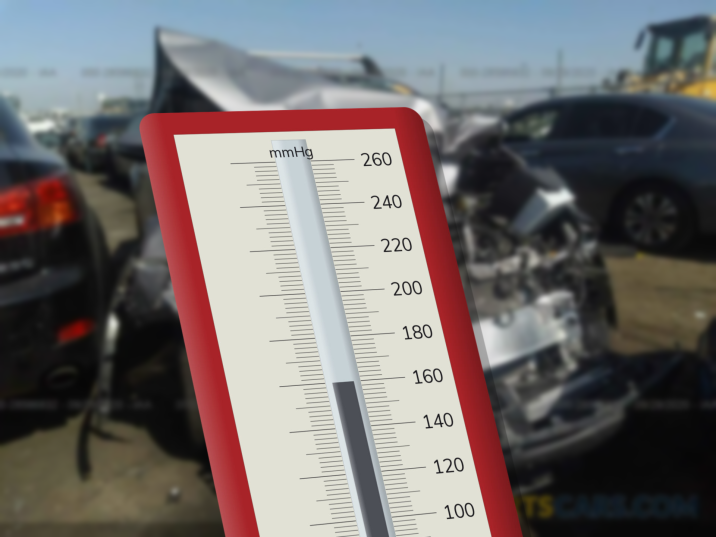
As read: {"value": 160, "unit": "mmHg"}
